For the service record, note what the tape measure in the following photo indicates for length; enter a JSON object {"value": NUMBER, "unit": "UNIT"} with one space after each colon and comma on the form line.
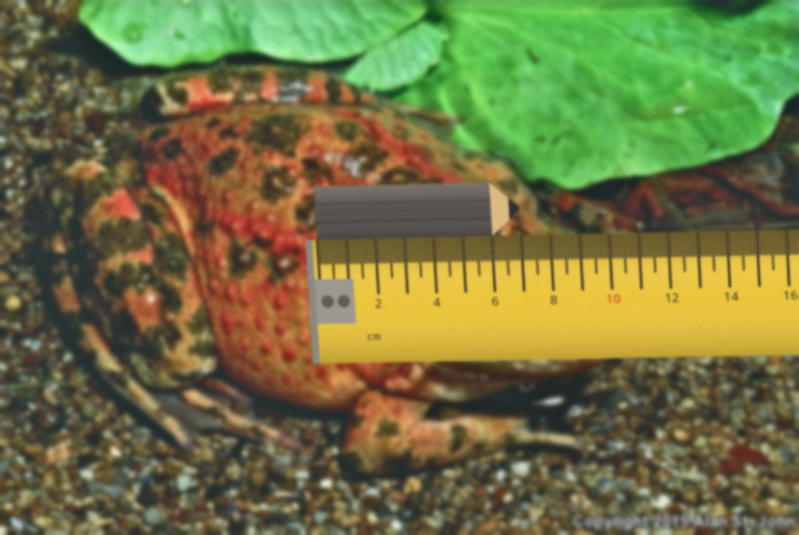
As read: {"value": 7, "unit": "cm"}
